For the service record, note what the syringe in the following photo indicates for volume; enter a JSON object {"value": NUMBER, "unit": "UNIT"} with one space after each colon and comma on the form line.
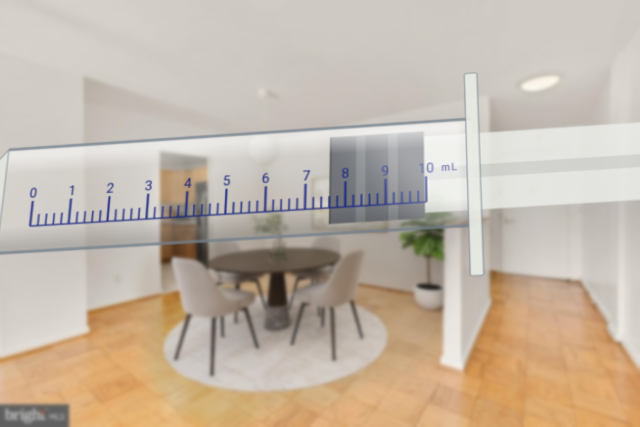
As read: {"value": 7.6, "unit": "mL"}
